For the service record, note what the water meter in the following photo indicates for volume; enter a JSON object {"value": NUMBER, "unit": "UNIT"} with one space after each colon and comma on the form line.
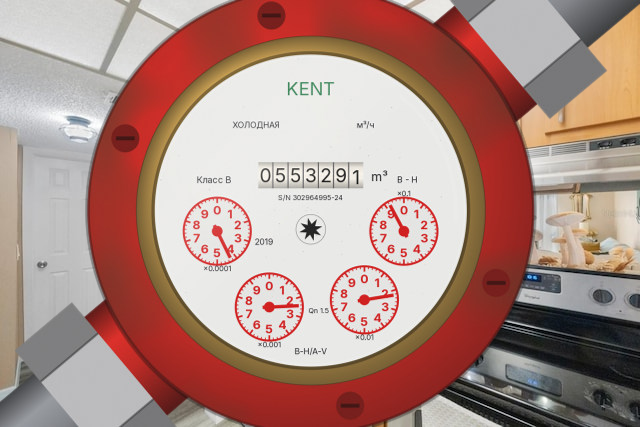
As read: {"value": 553290.9224, "unit": "m³"}
